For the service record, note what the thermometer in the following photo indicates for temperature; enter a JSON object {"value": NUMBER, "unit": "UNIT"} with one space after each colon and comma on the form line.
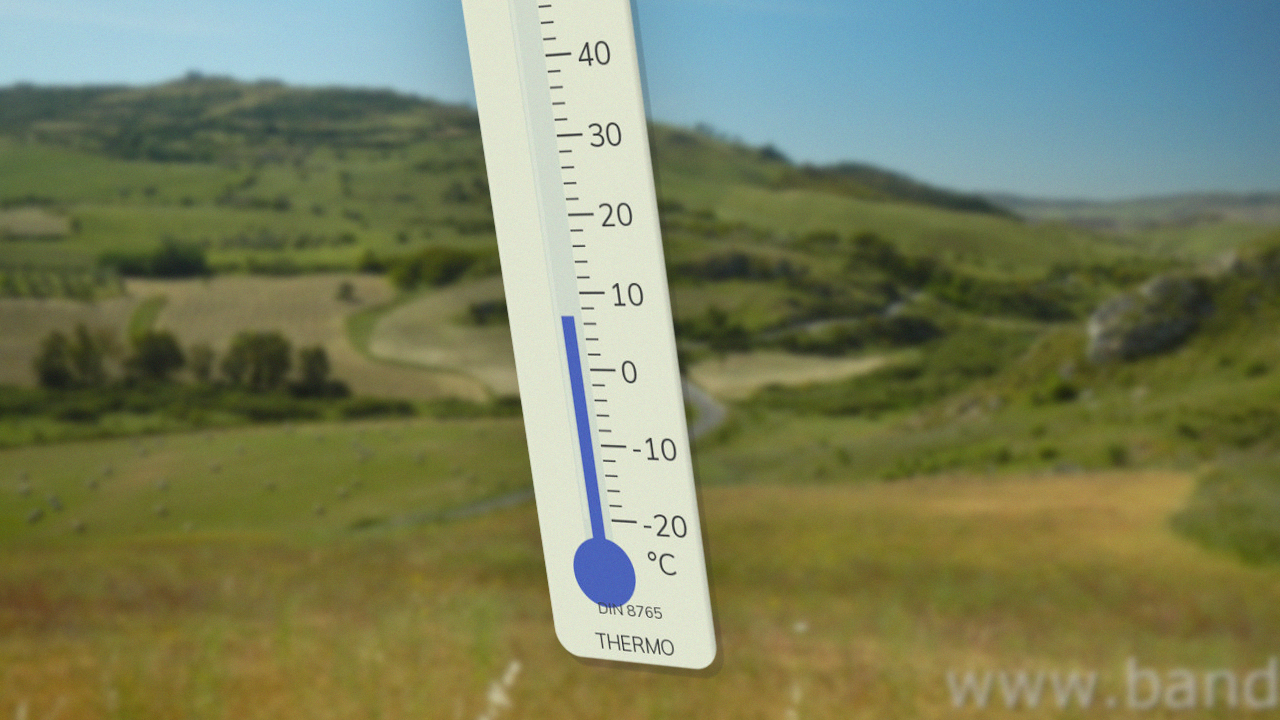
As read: {"value": 7, "unit": "°C"}
